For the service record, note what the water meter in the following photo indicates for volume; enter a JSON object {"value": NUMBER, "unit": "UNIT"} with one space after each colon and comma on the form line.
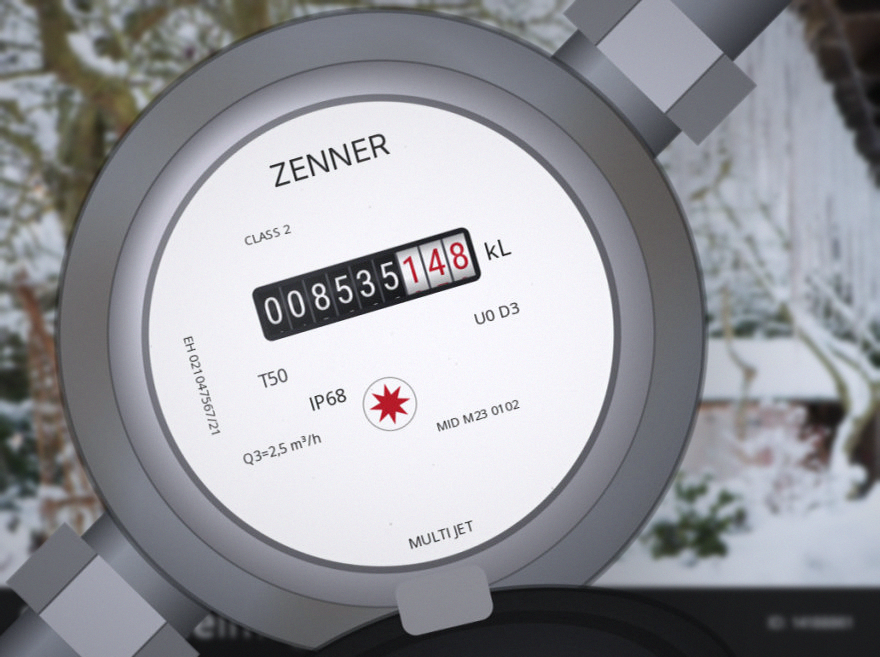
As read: {"value": 8535.148, "unit": "kL"}
